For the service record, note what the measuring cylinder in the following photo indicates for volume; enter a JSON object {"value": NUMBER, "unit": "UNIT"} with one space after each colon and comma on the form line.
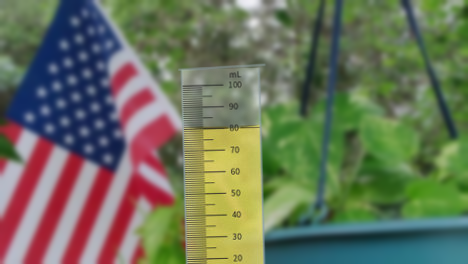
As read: {"value": 80, "unit": "mL"}
